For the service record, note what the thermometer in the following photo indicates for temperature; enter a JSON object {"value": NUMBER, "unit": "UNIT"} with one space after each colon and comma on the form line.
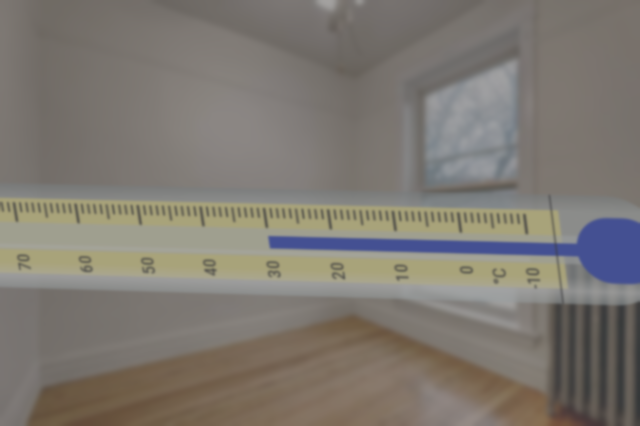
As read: {"value": 30, "unit": "°C"}
